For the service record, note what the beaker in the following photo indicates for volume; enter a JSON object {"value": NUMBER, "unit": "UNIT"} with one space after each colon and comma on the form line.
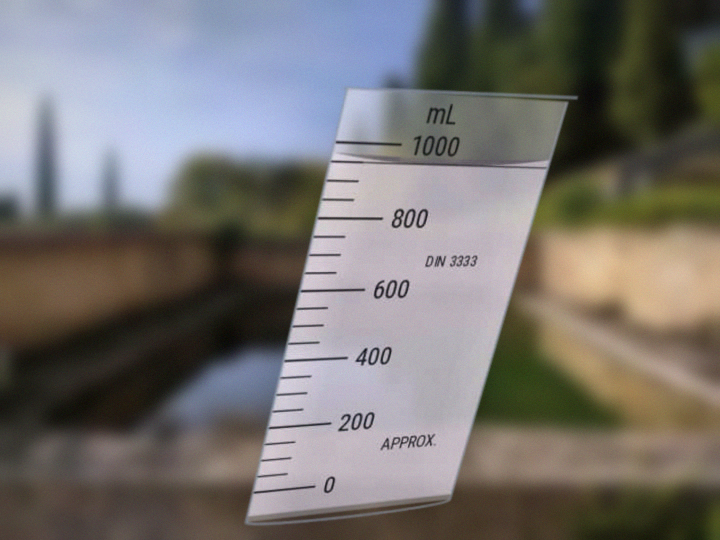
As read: {"value": 950, "unit": "mL"}
